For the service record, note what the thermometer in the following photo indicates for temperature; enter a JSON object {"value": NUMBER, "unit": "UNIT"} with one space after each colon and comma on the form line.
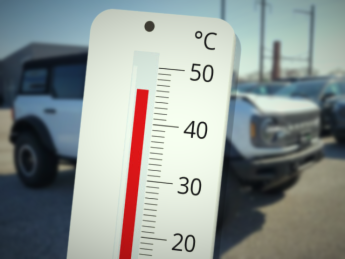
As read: {"value": 46, "unit": "°C"}
